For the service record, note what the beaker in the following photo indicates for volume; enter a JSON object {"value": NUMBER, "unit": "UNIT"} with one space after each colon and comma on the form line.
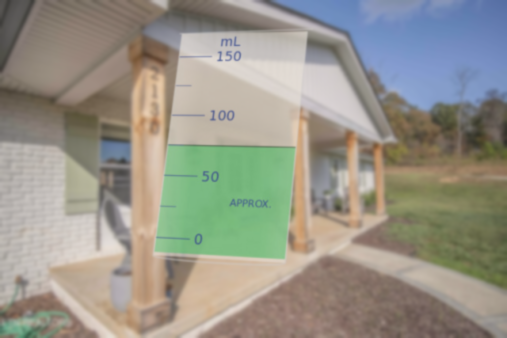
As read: {"value": 75, "unit": "mL"}
